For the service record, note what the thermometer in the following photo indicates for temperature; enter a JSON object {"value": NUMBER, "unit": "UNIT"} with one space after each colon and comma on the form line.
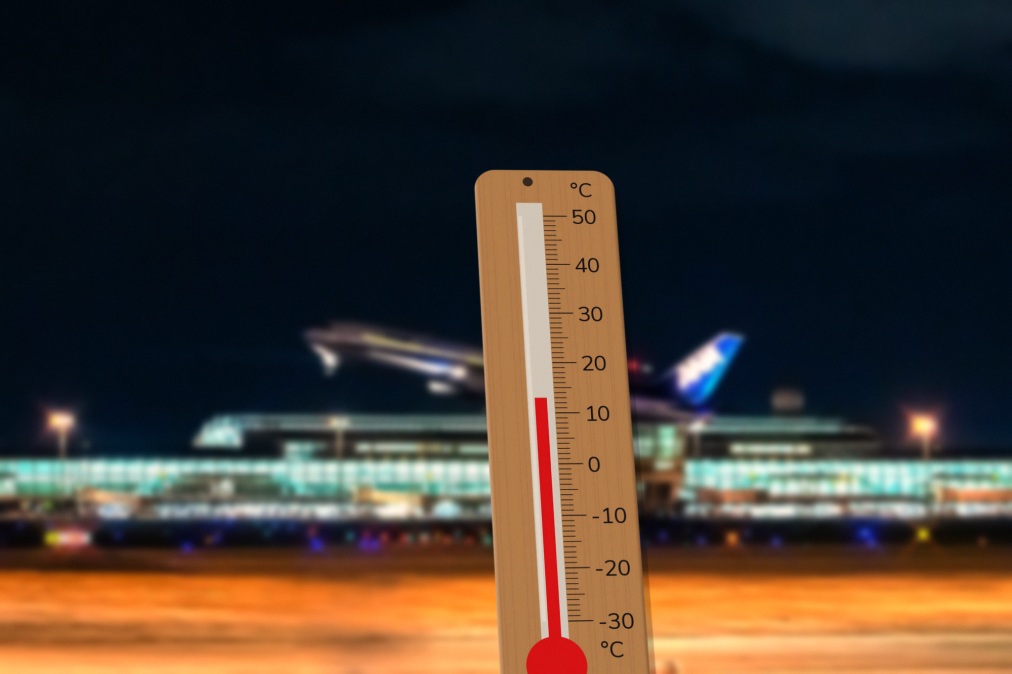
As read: {"value": 13, "unit": "°C"}
